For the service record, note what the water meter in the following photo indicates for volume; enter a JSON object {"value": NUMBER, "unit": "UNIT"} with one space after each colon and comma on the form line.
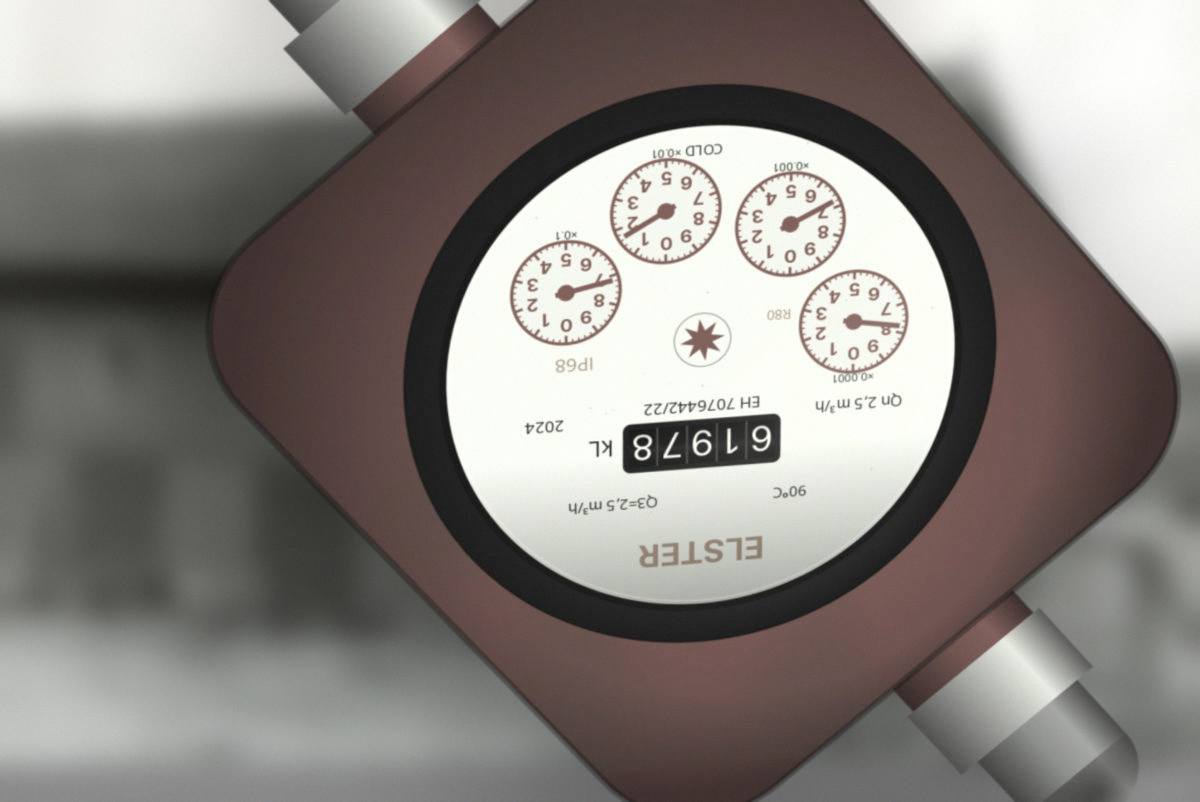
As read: {"value": 61978.7167, "unit": "kL"}
